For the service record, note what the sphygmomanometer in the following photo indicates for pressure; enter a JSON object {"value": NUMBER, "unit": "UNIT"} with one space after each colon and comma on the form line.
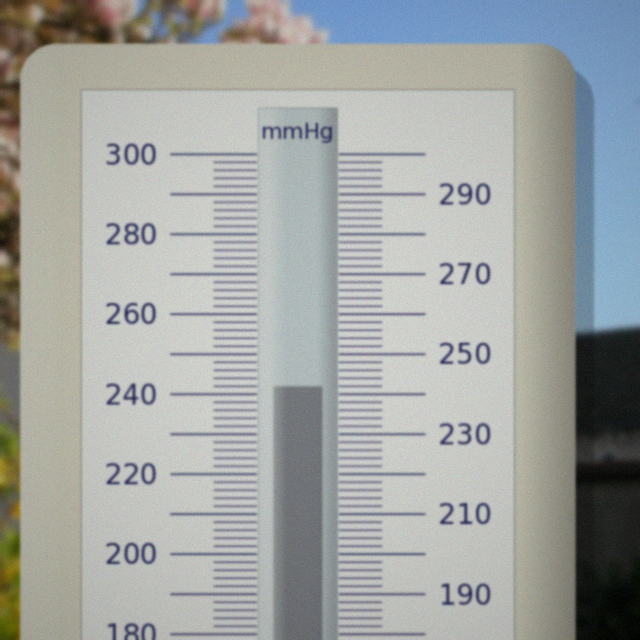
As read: {"value": 242, "unit": "mmHg"}
